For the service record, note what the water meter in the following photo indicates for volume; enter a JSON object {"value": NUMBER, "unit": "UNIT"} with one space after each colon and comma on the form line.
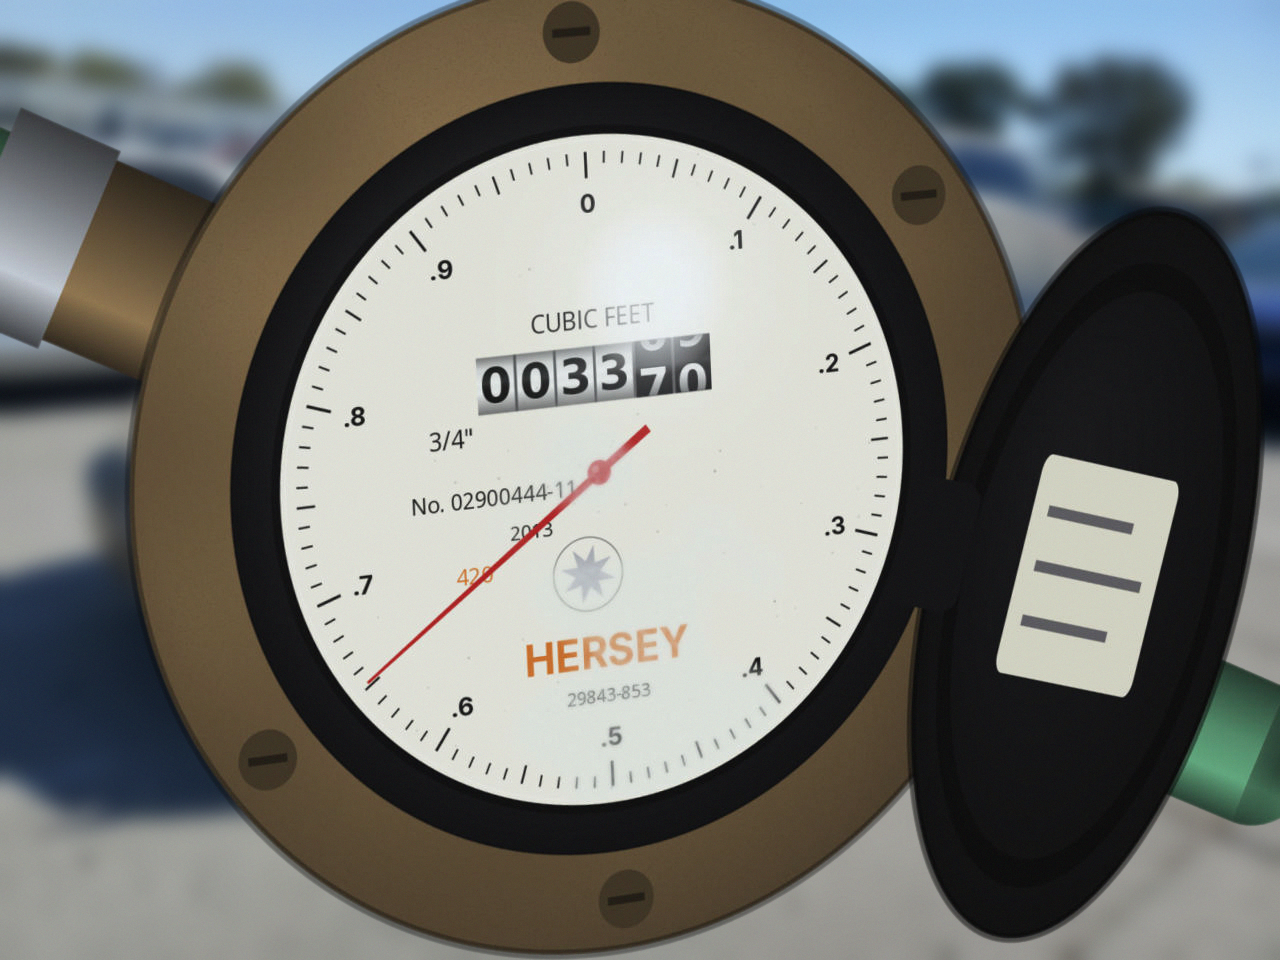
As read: {"value": 3369.65, "unit": "ft³"}
